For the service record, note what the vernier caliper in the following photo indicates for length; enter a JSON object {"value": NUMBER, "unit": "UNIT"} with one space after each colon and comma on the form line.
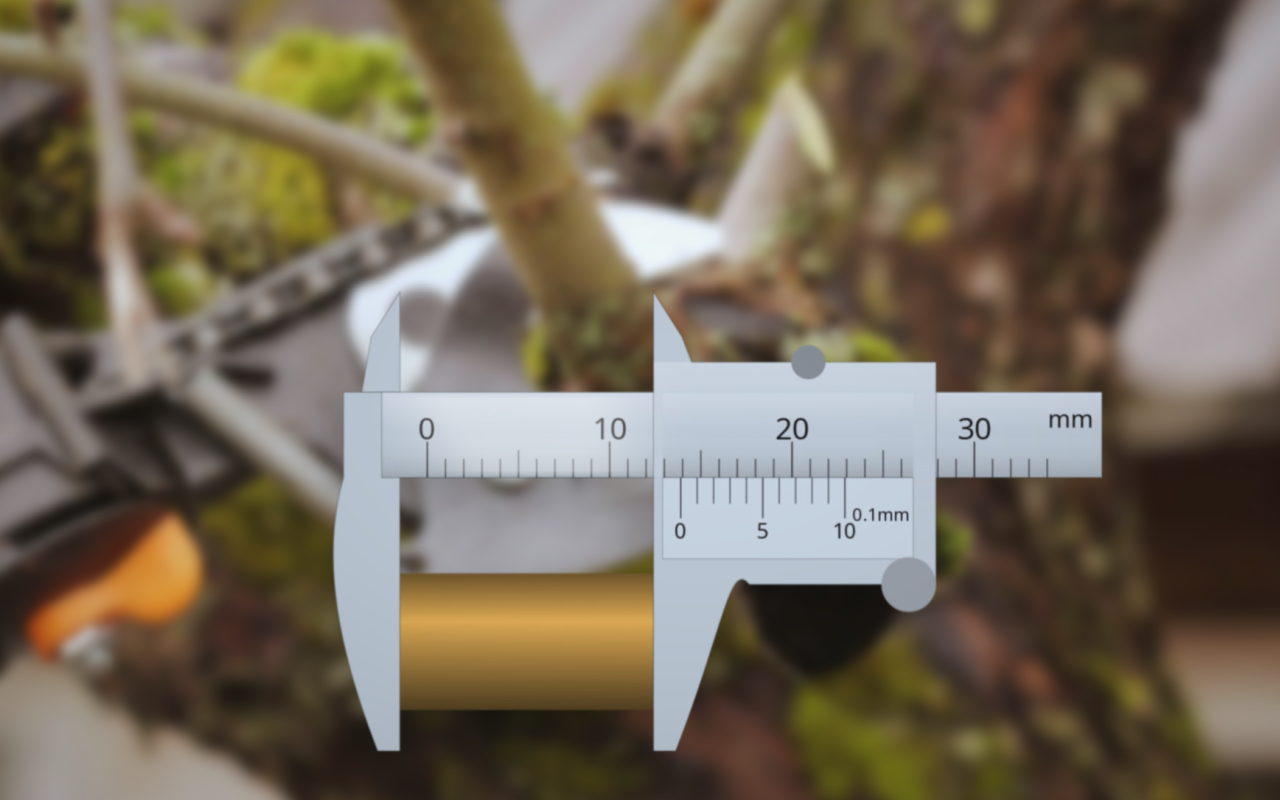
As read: {"value": 13.9, "unit": "mm"}
